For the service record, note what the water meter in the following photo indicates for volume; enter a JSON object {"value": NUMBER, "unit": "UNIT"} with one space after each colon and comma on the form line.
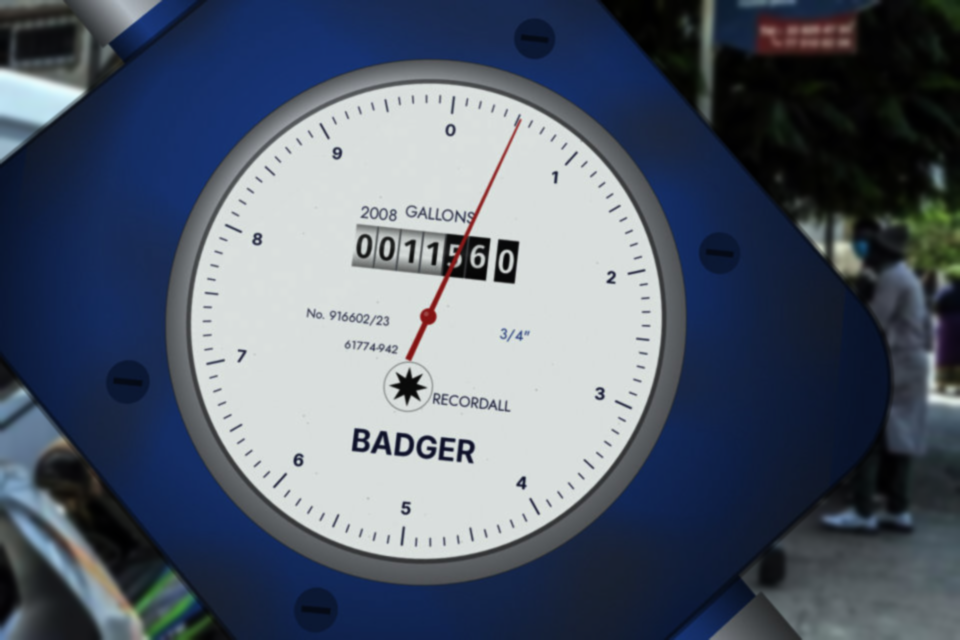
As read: {"value": 11560.5, "unit": "gal"}
